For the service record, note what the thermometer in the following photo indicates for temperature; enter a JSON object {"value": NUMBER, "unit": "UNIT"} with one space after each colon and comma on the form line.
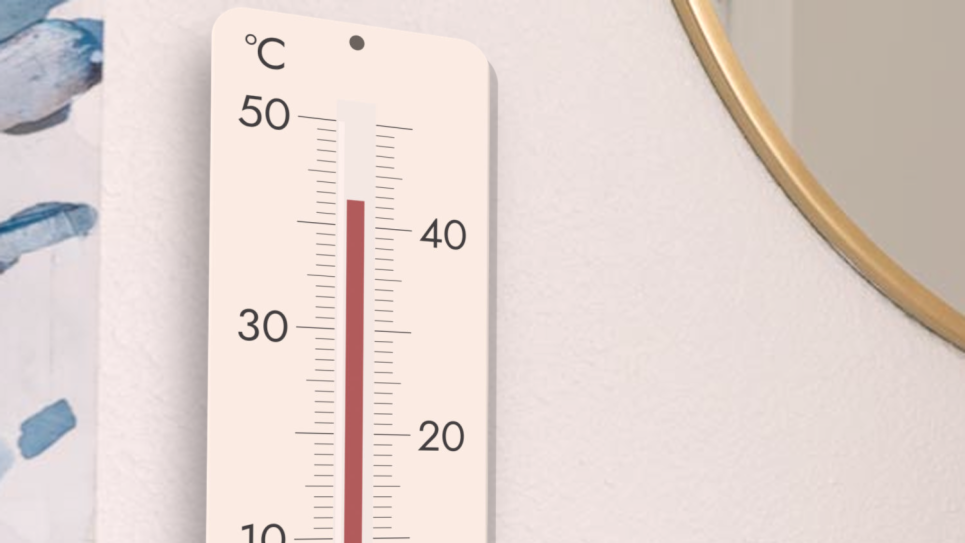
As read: {"value": 42.5, "unit": "°C"}
